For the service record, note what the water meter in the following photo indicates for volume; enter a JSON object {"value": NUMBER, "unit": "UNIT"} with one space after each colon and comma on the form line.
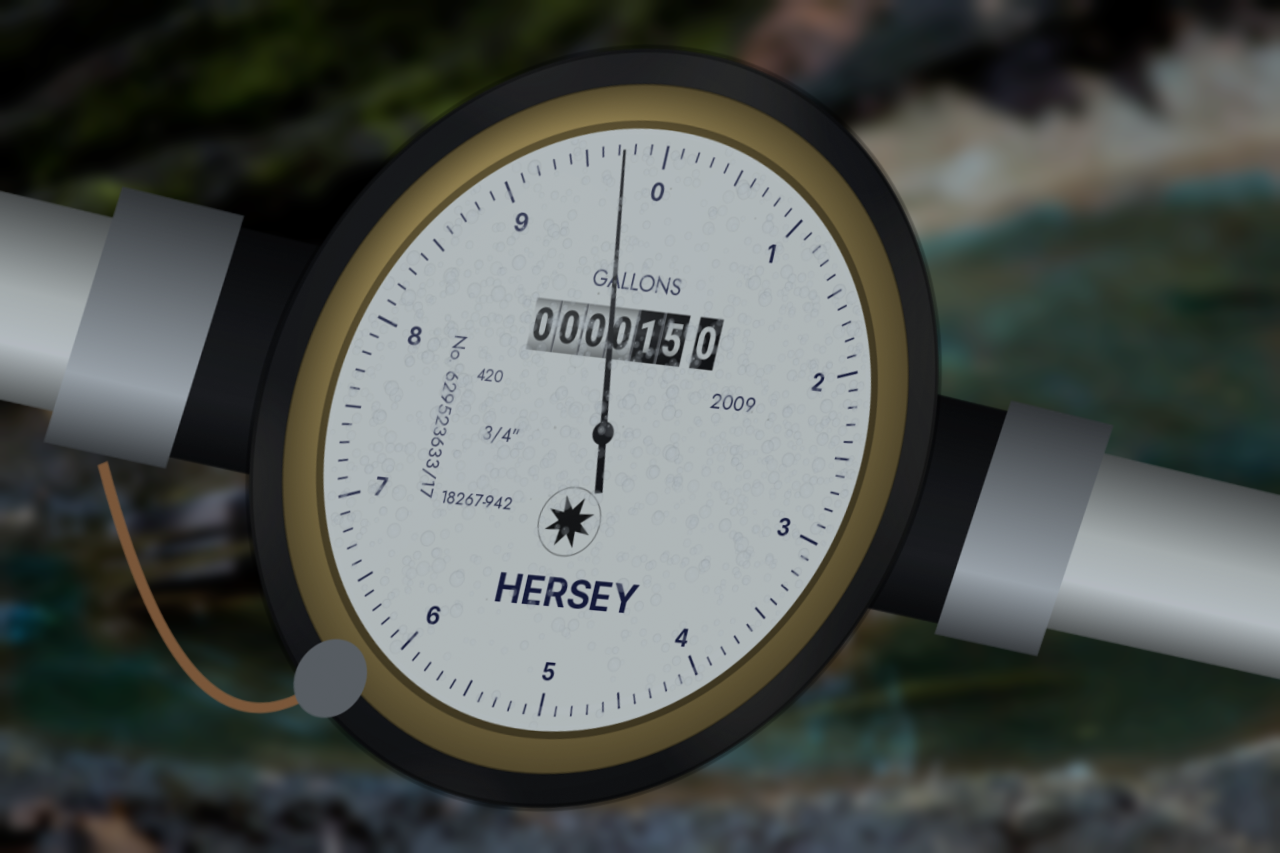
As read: {"value": 149.7, "unit": "gal"}
